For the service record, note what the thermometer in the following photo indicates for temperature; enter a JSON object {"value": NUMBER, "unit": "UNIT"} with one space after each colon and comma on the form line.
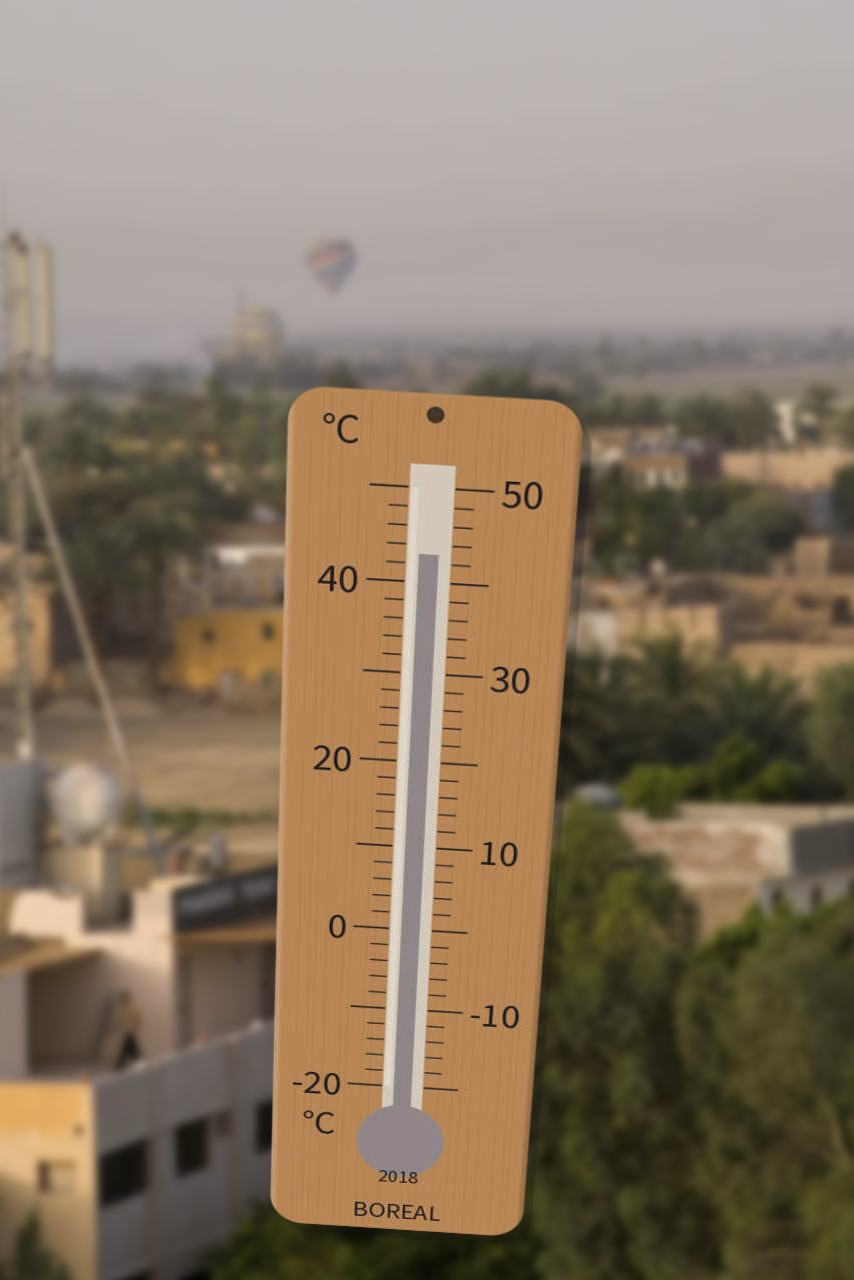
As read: {"value": 43, "unit": "°C"}
